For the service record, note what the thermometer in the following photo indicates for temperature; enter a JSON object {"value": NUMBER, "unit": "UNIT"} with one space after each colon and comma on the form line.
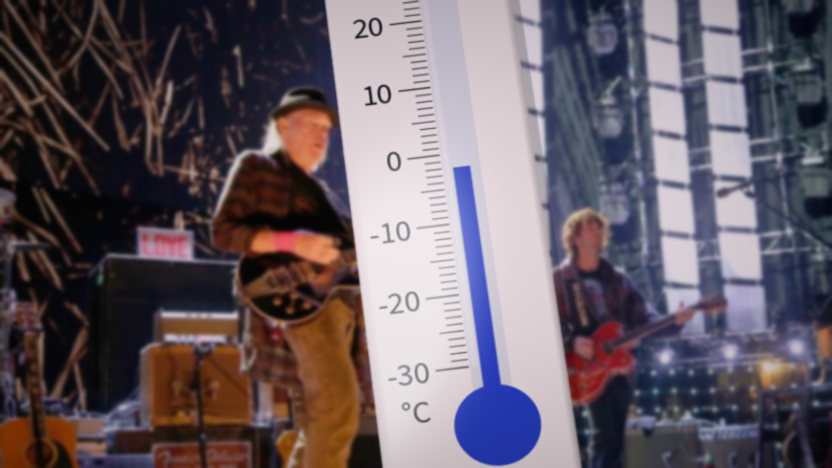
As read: {"value": -2, "unit": "°C"}
